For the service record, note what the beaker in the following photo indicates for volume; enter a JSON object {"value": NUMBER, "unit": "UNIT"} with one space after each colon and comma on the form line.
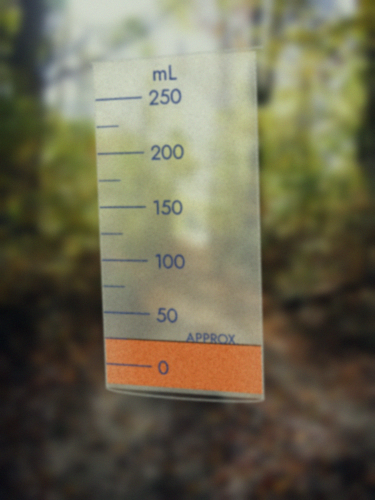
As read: {"value": 25, "unit": "mL"}
